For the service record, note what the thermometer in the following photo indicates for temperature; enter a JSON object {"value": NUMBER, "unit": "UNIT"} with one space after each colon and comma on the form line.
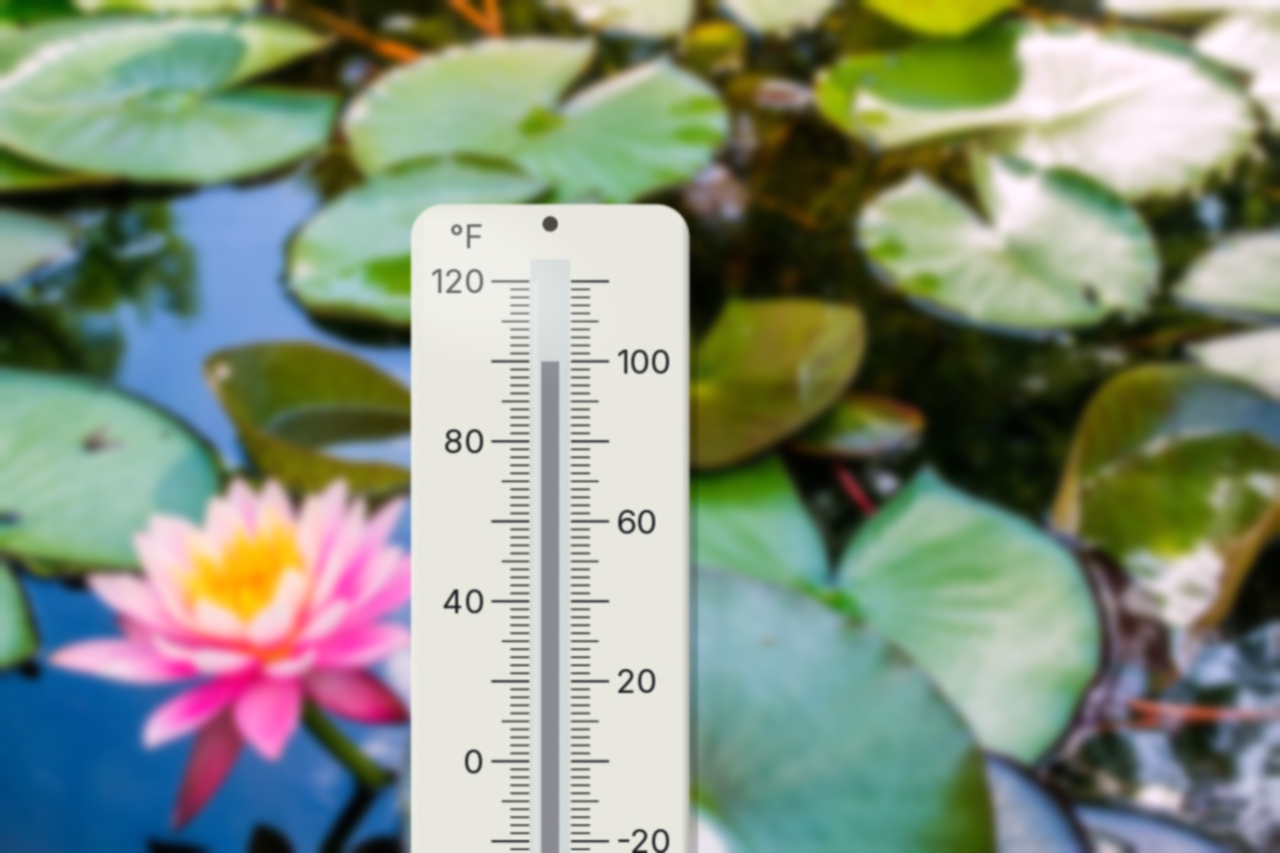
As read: {"value": 100, "unit": "°F"}
